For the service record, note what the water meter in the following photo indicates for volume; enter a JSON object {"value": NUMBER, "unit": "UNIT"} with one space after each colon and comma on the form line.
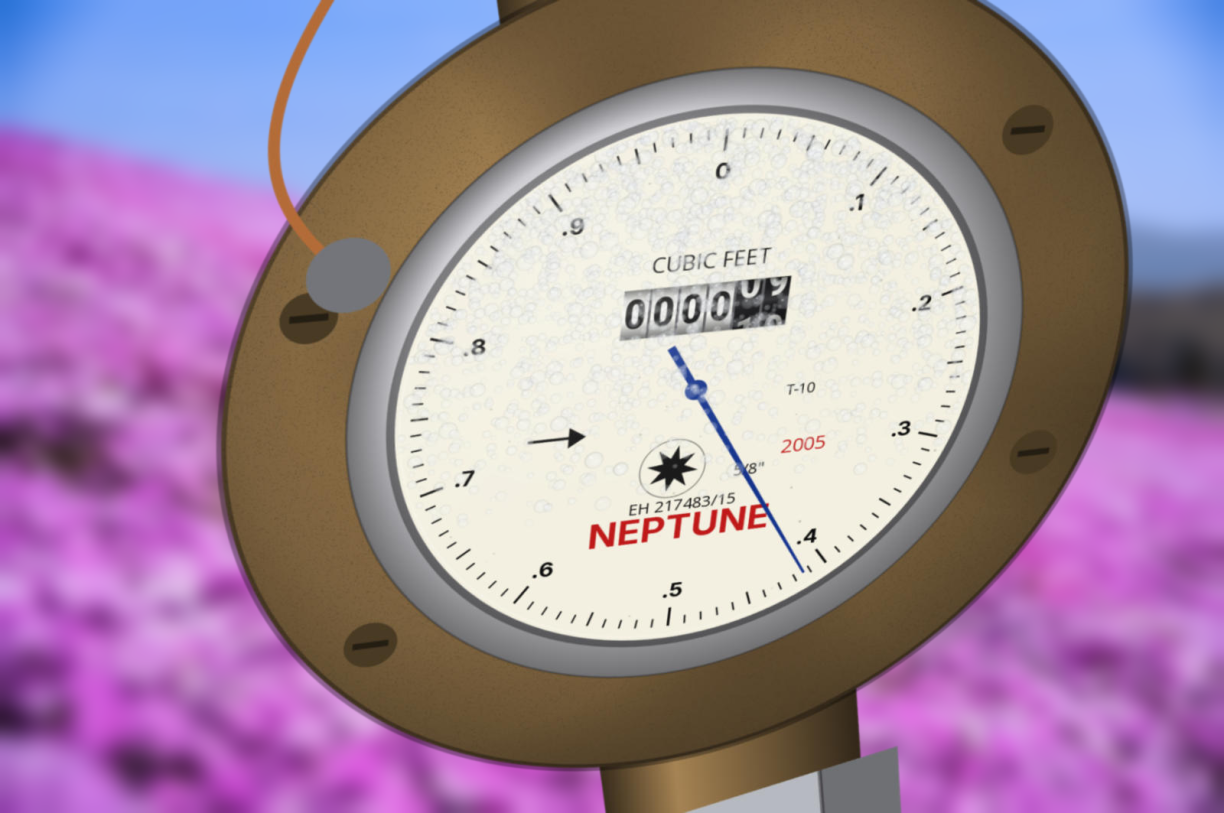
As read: {"value": 9.41, "unit": "ft³"}
